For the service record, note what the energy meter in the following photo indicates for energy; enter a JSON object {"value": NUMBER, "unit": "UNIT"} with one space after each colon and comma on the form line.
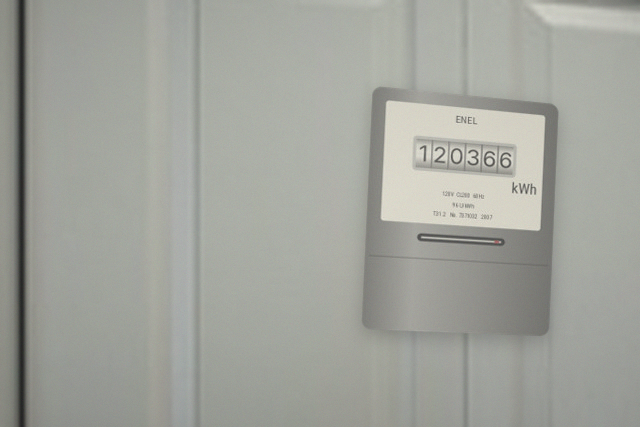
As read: {"value": 120366, "unit": "kWh"}
